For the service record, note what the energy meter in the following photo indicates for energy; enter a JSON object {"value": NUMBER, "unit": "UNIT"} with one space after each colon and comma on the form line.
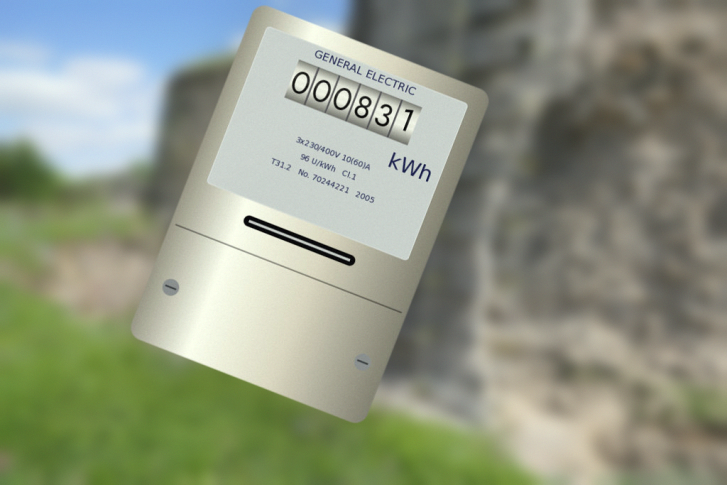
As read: {"value": 831, "unit": "kWh"}
